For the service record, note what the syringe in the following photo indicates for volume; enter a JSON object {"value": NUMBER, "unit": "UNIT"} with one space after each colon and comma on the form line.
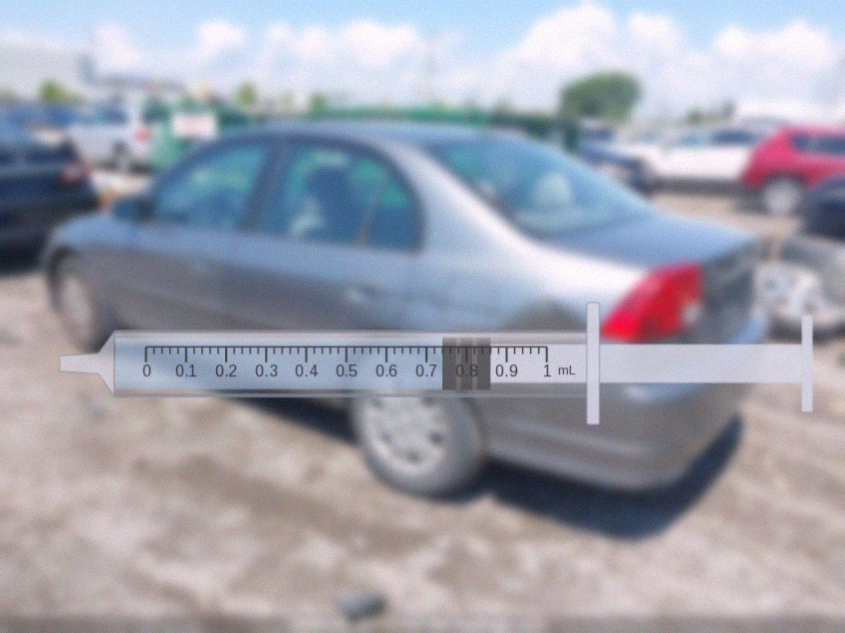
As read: {"value": 0.74, "unit": "mL"}
